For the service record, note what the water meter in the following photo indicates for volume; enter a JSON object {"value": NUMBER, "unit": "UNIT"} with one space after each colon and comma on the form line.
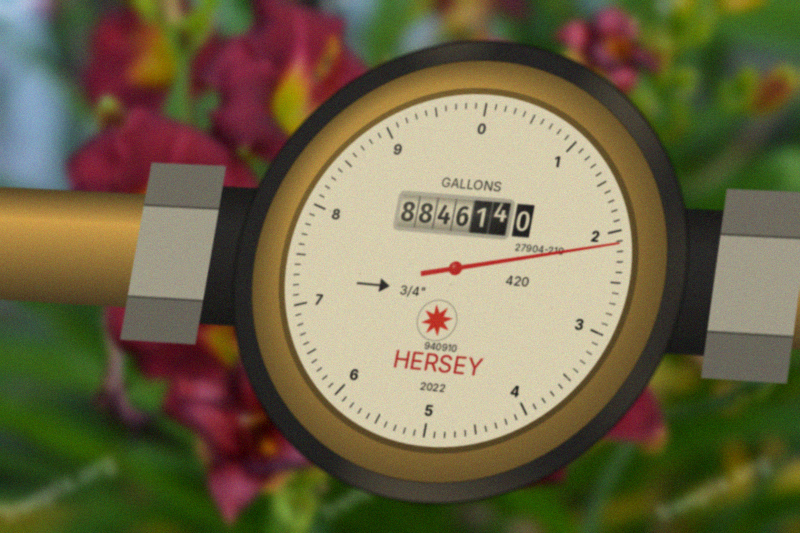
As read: {"value": 8846142.1, "unit": "gal"}
